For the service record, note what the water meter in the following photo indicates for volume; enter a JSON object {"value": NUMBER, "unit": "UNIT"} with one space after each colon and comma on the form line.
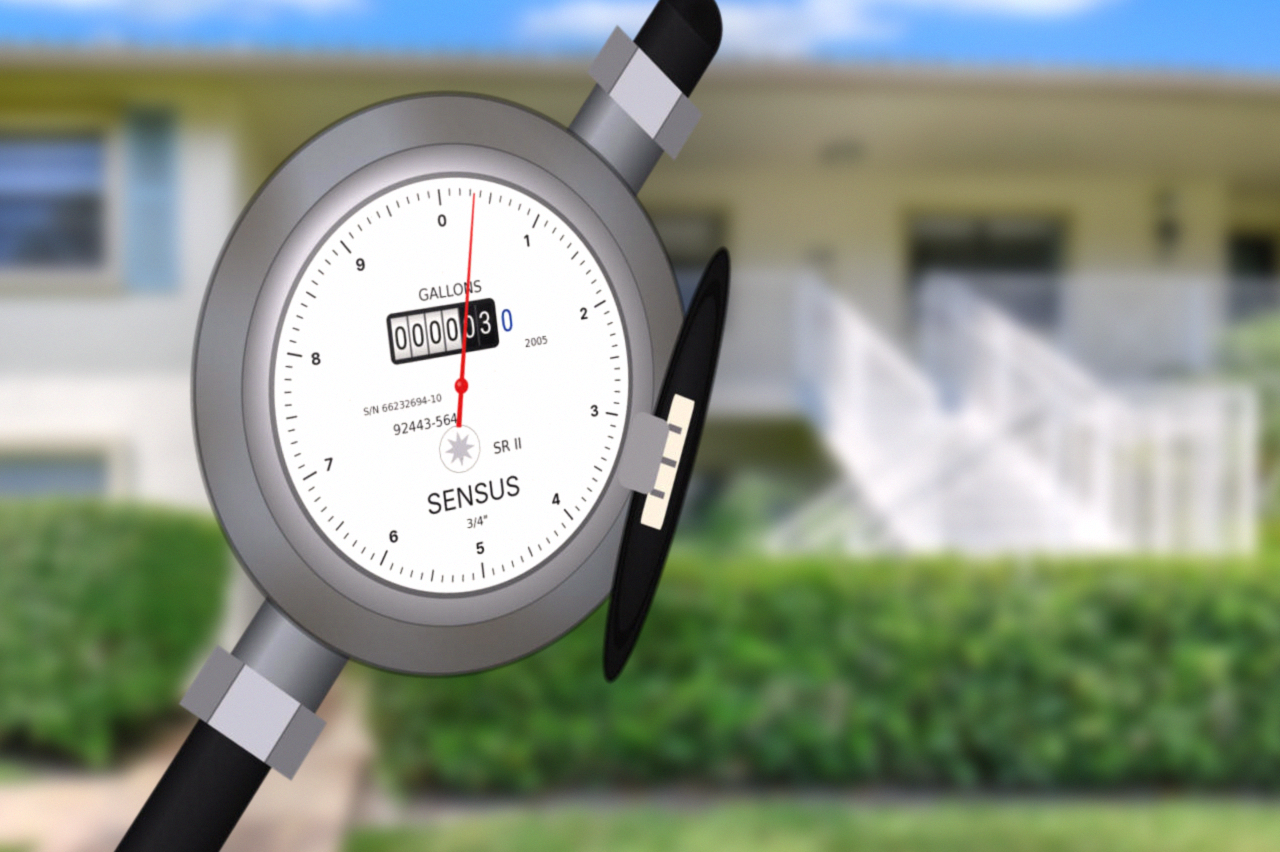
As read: {"value": 30.3, "unit": "gal"}
